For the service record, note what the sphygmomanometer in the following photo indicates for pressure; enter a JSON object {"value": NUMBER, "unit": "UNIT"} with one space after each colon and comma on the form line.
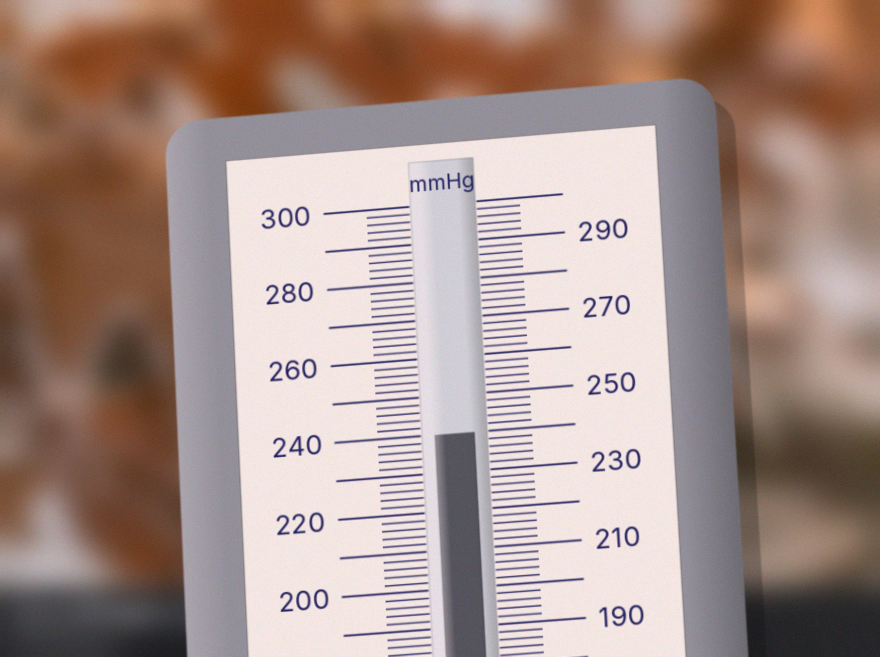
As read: {"value": 240, "unit": "mmHg"}
